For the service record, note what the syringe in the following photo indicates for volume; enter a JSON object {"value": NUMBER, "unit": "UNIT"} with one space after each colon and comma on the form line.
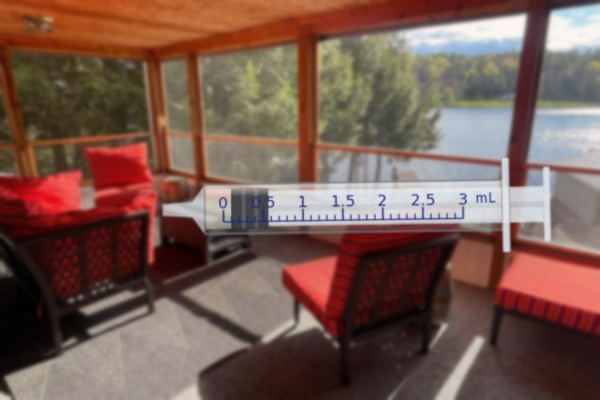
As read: {"value": 0.1, "unit": "mL"}
